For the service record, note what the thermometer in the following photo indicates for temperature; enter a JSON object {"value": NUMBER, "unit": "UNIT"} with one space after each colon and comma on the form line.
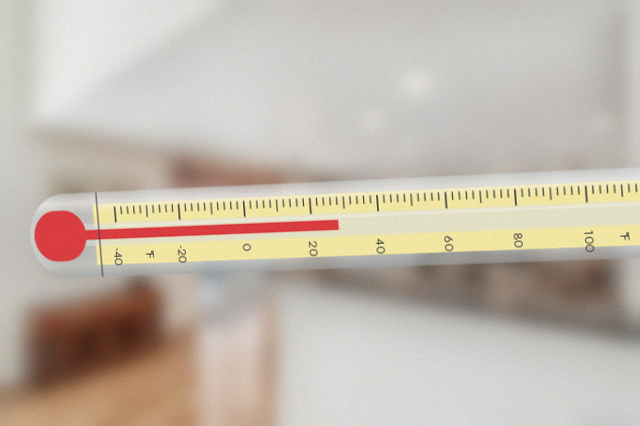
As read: {"value": 28, "unit": "°F"}
